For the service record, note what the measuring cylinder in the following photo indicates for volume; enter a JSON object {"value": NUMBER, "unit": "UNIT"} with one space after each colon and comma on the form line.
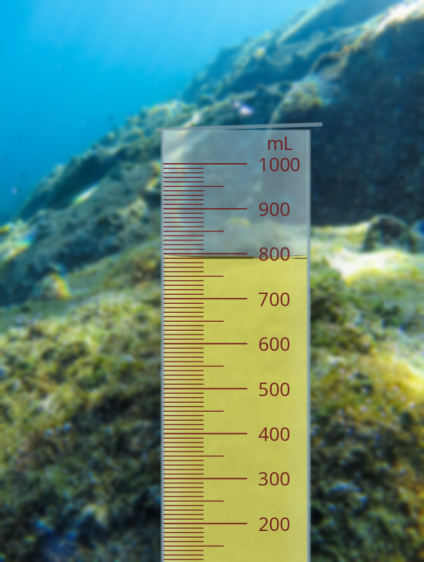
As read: {"value": 790, "unit": "mL"}
